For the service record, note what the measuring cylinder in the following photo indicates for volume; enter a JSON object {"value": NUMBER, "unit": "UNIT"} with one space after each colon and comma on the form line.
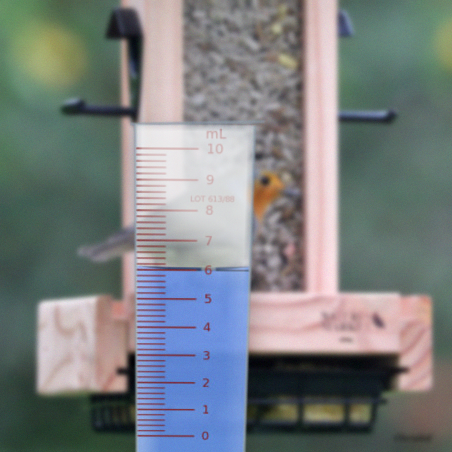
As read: {"value": 6, "unit": "mL"}
